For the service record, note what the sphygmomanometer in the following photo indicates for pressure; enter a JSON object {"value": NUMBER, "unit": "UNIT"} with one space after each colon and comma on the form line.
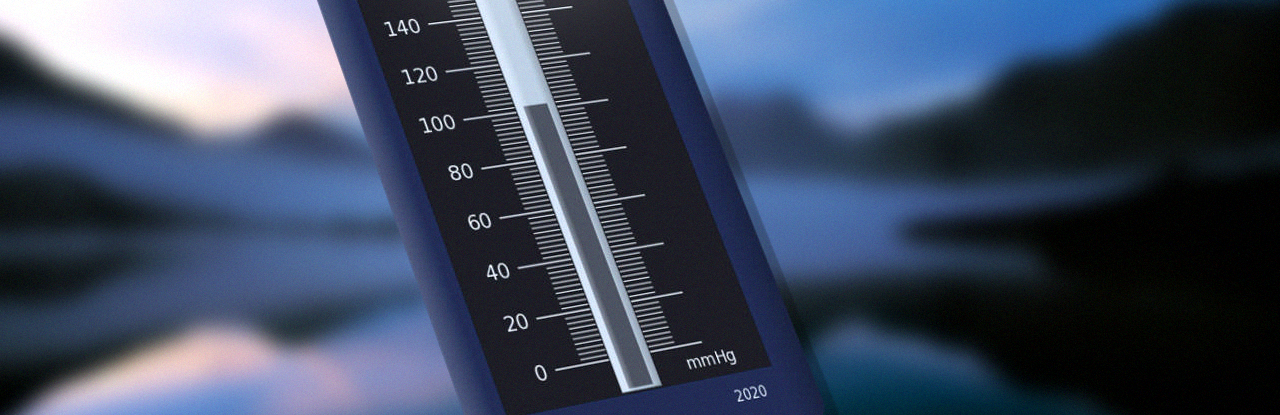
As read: {"value": 102, "unit": "mmHg"}
